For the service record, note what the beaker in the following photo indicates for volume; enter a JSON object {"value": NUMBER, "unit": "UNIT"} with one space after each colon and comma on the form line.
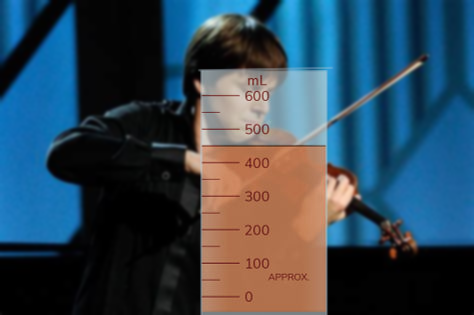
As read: {"value": 450, "unit": "mL"}
